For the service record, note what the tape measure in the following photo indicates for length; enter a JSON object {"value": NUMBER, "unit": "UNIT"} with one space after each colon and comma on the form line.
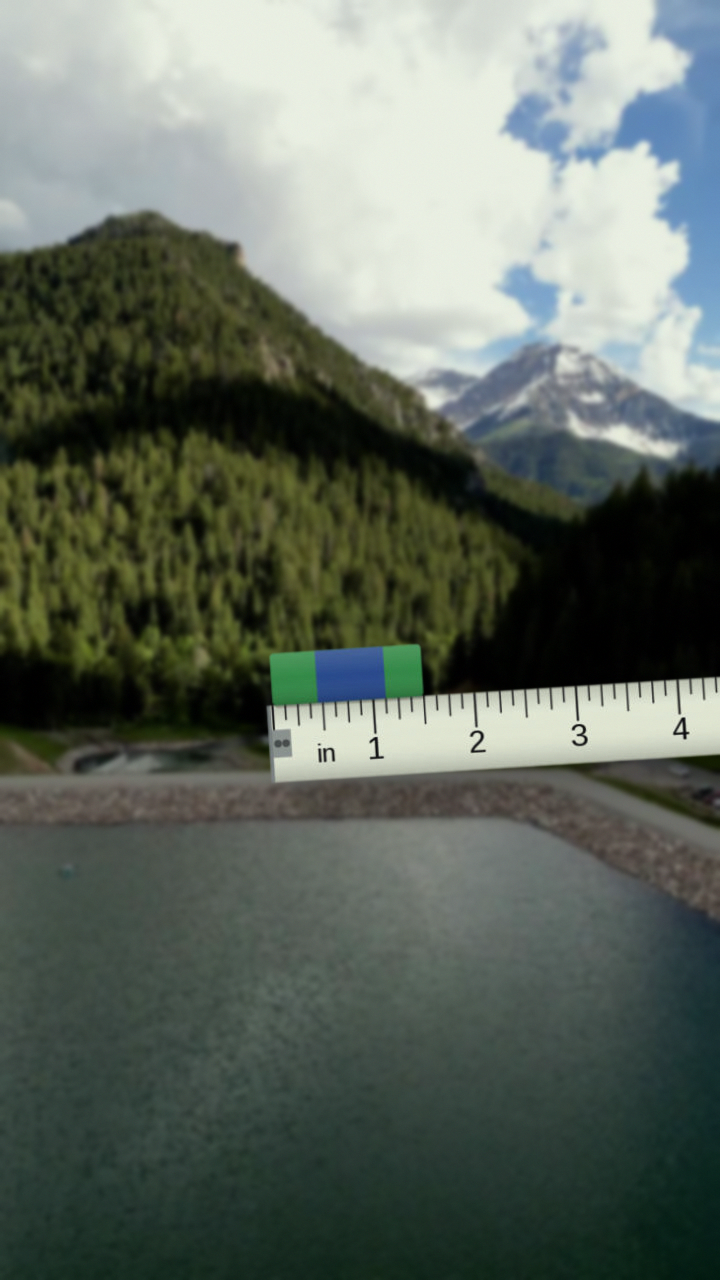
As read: {"value": 1.5, "unit": "in"}
